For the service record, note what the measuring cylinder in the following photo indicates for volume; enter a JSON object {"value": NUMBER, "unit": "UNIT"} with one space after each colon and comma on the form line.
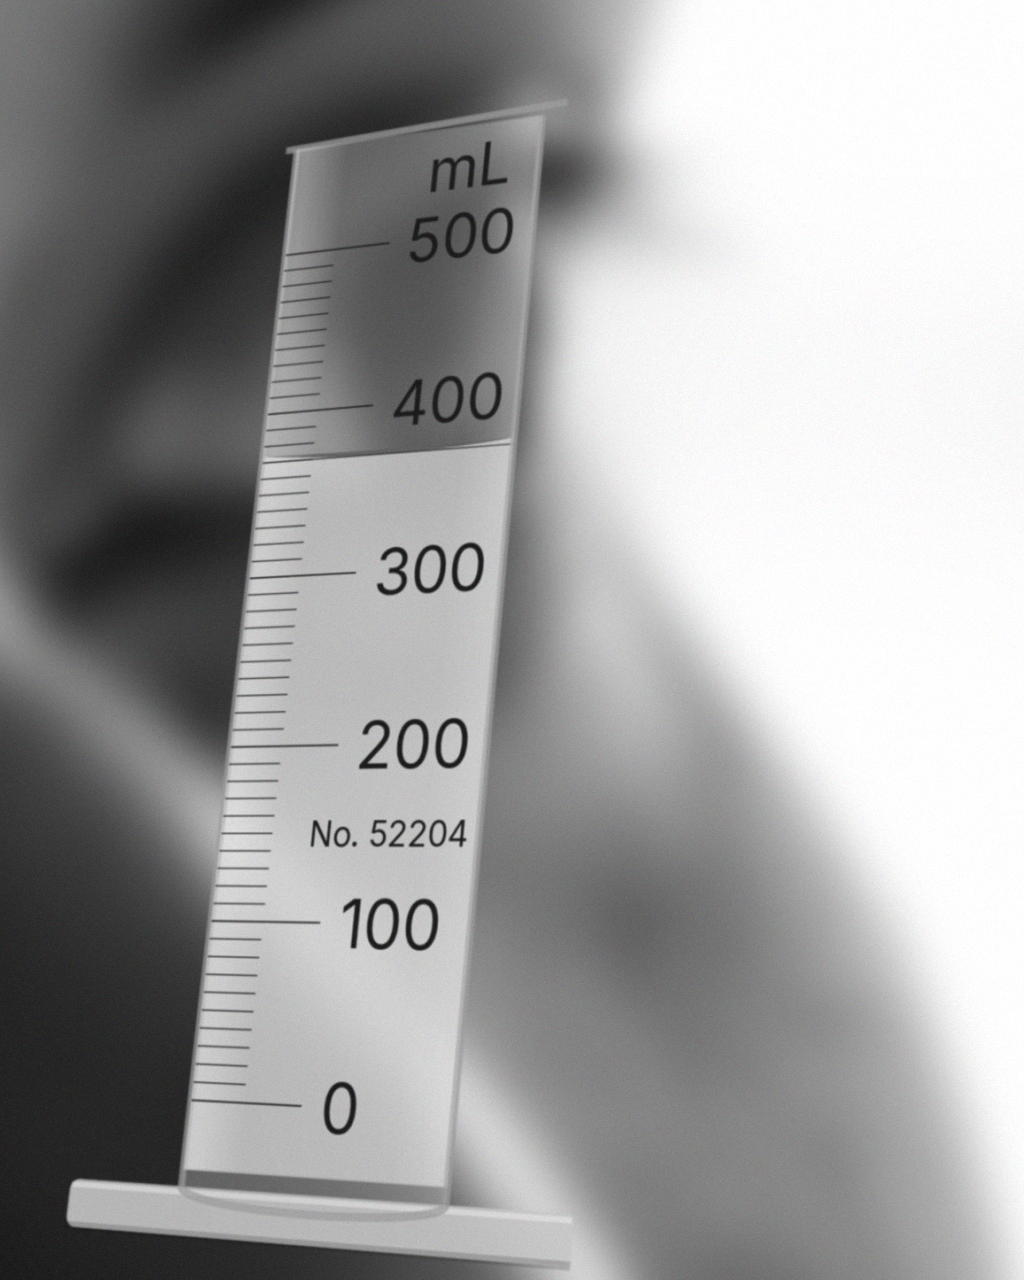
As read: {"value": 370, "unit": "mL"}
